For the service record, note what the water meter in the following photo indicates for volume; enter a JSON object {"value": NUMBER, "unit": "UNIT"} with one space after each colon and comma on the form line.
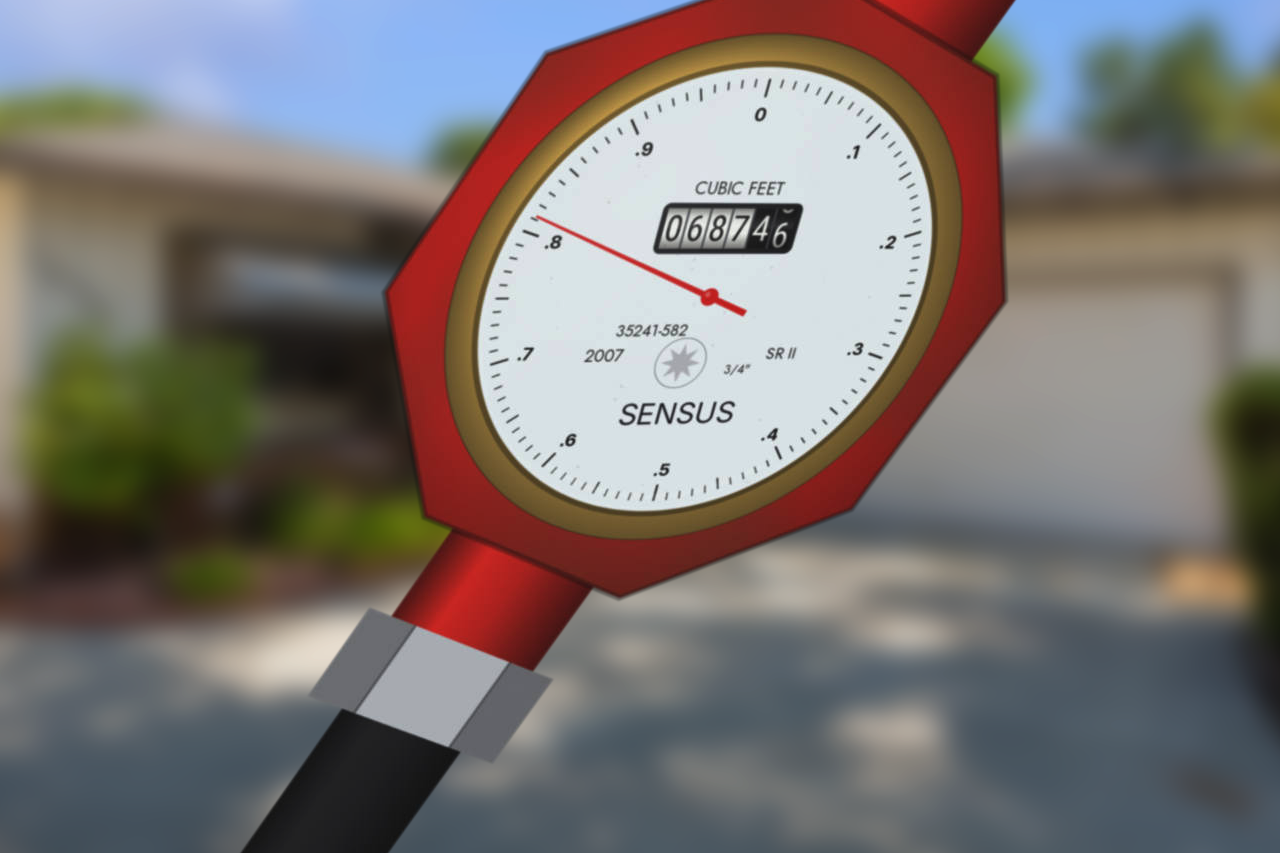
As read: {"value": 68745.81, "unit": "ft³"}
